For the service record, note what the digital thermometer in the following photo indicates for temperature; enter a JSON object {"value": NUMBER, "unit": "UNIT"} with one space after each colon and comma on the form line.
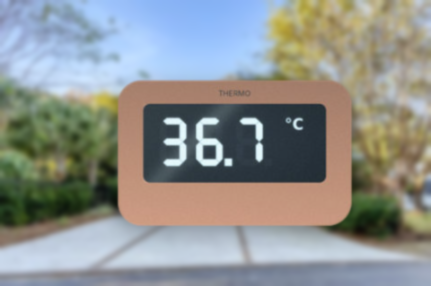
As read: {"value": 36.7, "unit": "°C"}
